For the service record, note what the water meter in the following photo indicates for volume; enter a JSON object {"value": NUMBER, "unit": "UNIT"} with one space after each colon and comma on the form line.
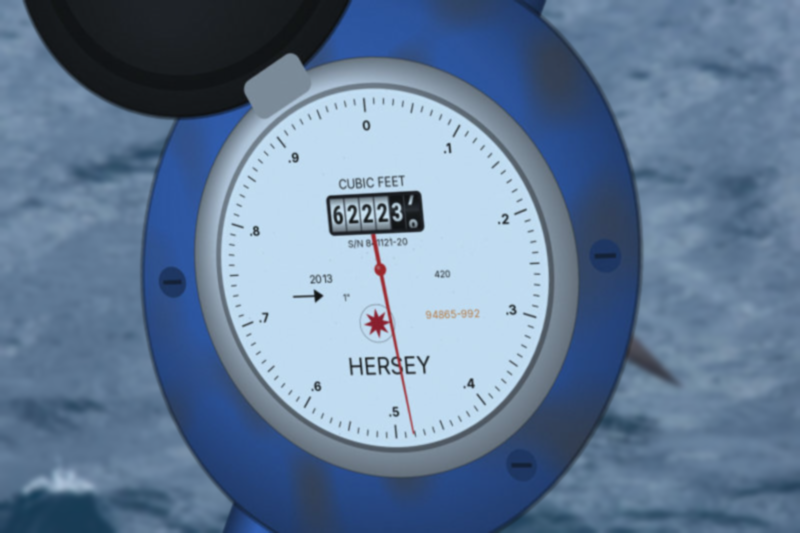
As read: {"value": 622237.48, "unit": "ft³"}
